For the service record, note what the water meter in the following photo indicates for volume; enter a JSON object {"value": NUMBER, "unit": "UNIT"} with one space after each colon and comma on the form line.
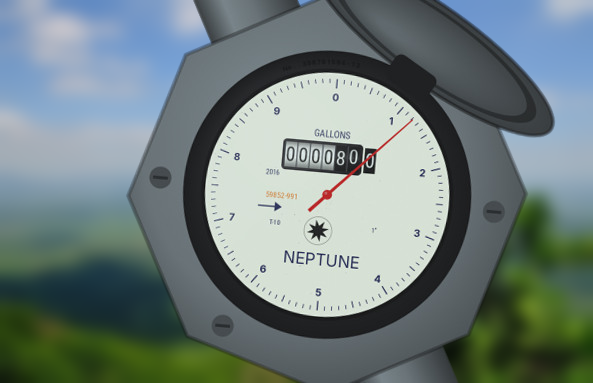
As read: {"value": 801.2, "unit": "gal"}
